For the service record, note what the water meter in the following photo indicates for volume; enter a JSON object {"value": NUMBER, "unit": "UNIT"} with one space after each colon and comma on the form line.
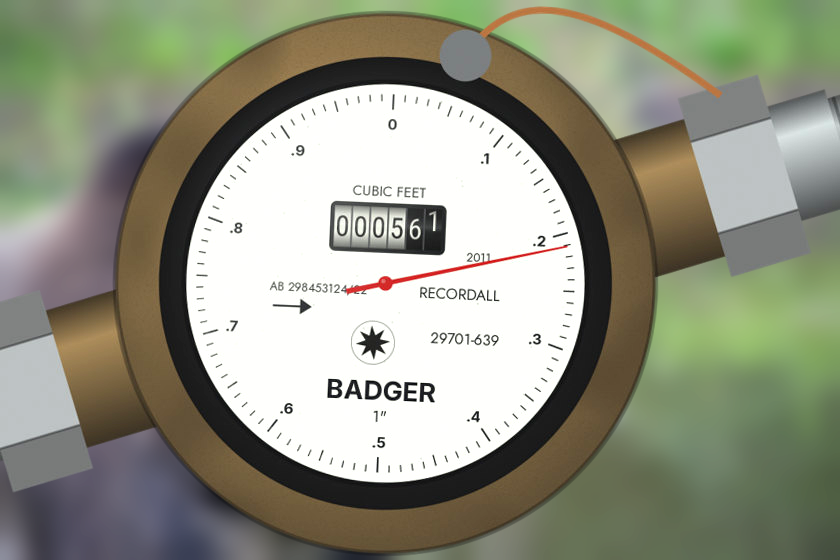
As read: {"value": 561.21, "unit": "ft³"}
